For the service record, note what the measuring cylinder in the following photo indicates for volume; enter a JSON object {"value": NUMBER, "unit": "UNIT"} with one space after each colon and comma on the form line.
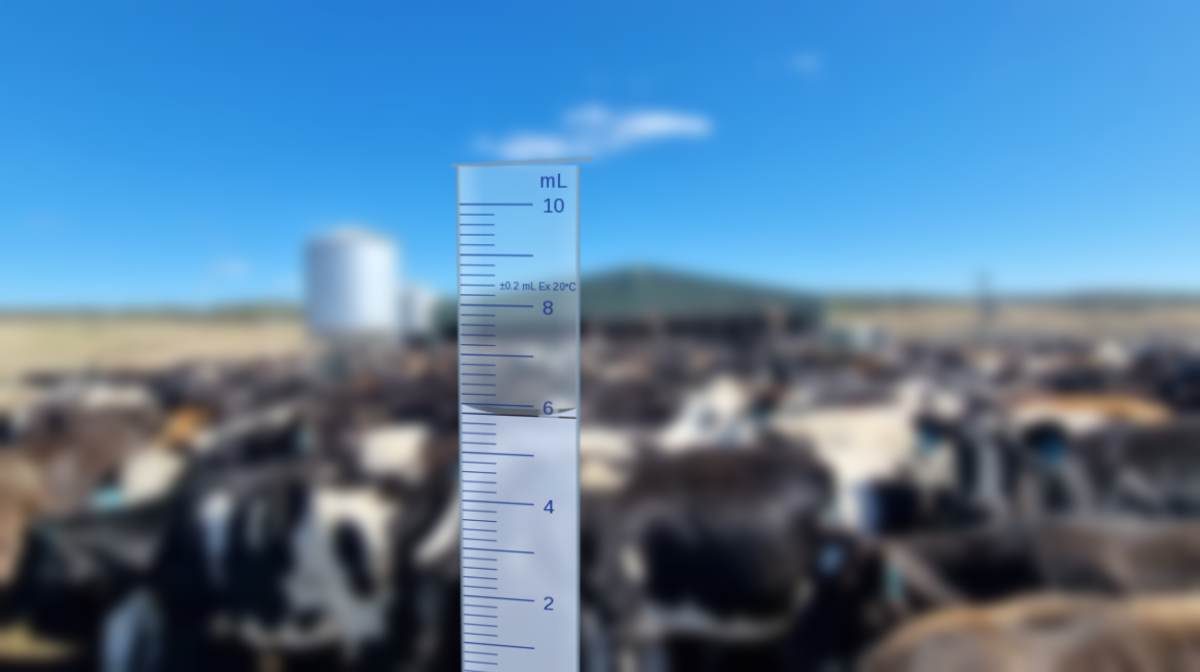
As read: {"value": 5.8, "unit": "mL"}
